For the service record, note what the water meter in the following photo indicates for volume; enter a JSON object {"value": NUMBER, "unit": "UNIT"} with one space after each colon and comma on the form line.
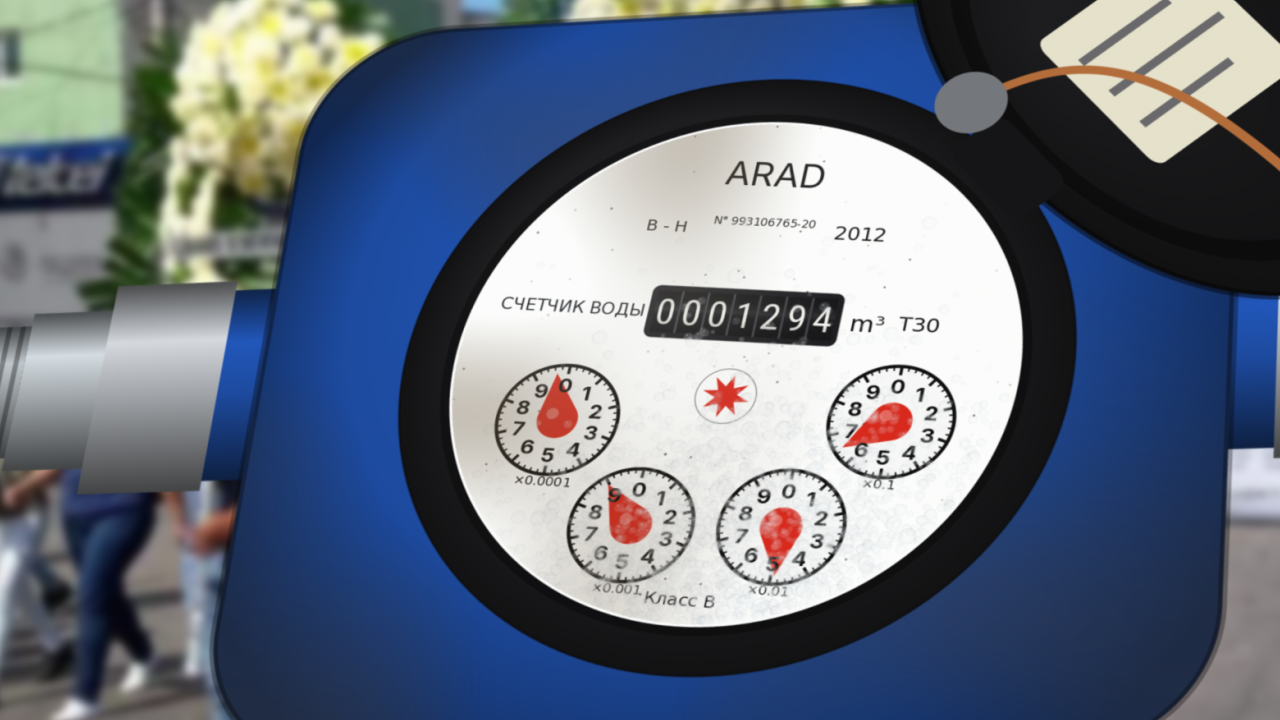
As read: {"value": 1294.6489, "unit": "m³"}
